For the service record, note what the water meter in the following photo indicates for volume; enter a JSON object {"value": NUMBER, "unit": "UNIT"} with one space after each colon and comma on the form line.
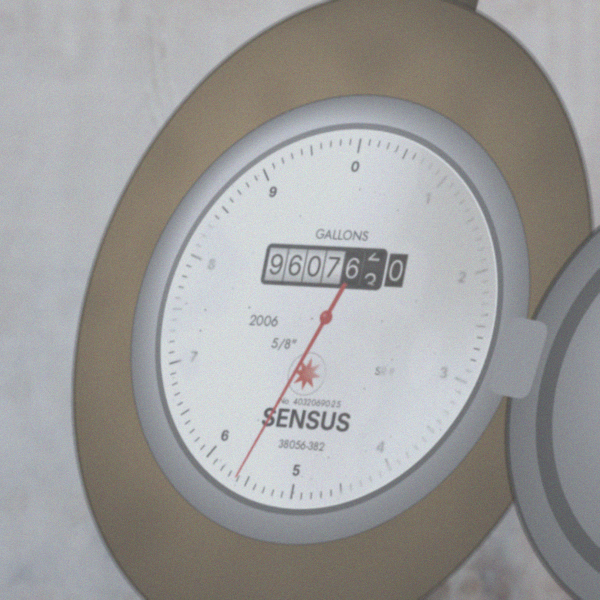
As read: {"value": 9607625.6, "unit": "gal"}
